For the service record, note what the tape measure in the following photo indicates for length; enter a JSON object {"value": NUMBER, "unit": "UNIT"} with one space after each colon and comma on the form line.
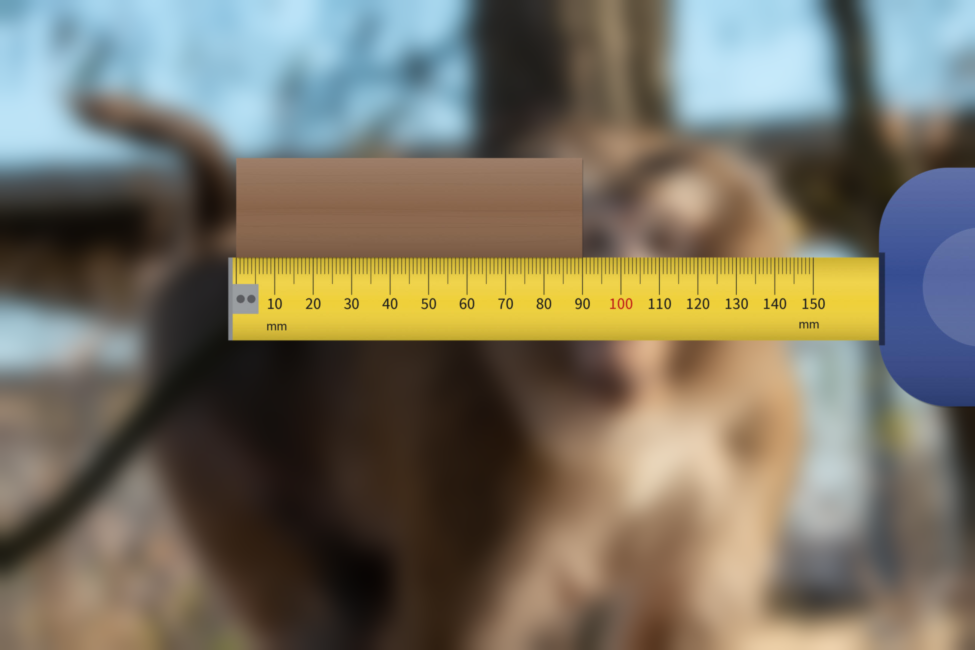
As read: {"value": 90, "unit": "mm"}
